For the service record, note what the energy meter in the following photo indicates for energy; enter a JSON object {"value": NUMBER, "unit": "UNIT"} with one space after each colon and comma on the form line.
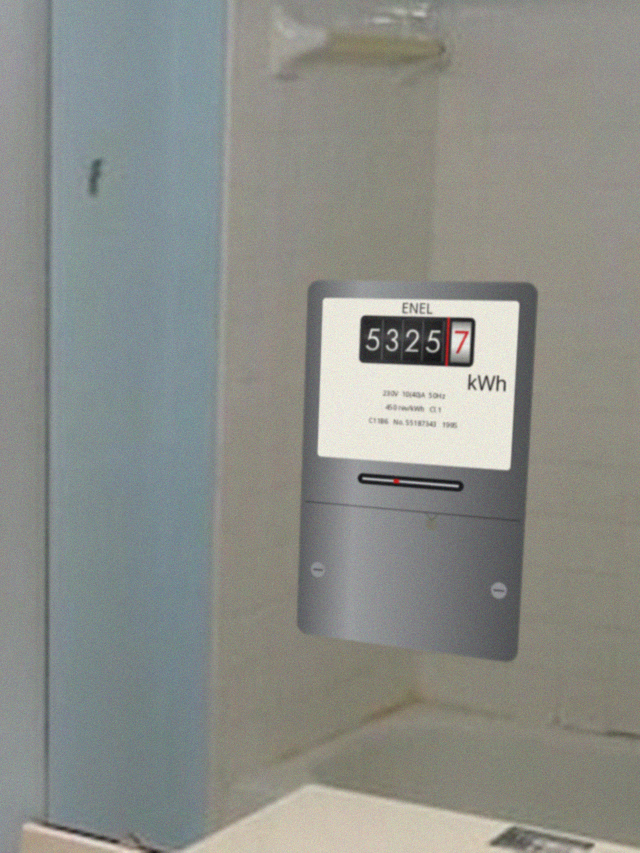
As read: {"value": 5325.7, "unit": "kWh"}
